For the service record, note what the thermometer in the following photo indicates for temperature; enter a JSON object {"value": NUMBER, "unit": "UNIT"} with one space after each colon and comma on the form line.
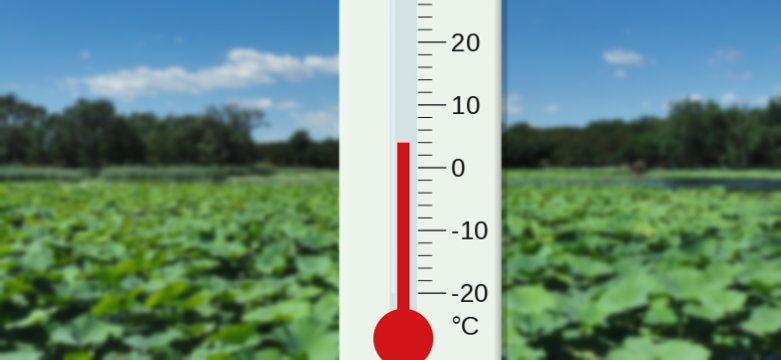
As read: {"value": 4, "unit": "°C"}
